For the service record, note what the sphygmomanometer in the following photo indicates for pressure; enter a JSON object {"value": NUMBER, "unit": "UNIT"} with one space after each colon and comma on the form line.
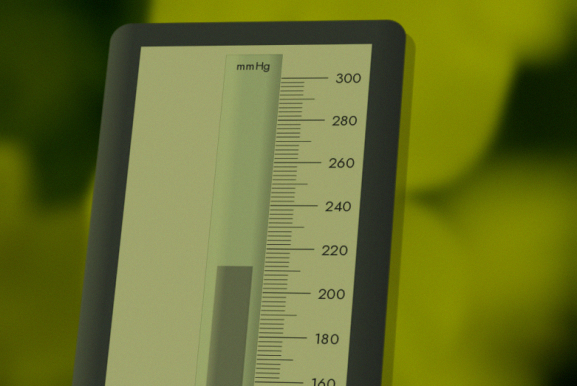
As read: {"value": 212, "unit": "mmHg"}
